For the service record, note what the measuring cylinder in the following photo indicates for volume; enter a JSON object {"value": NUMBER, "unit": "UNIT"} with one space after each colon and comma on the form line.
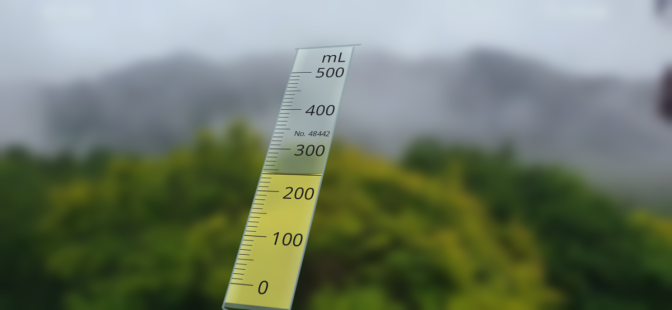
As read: {"value": 240, "unit": "mL"}
